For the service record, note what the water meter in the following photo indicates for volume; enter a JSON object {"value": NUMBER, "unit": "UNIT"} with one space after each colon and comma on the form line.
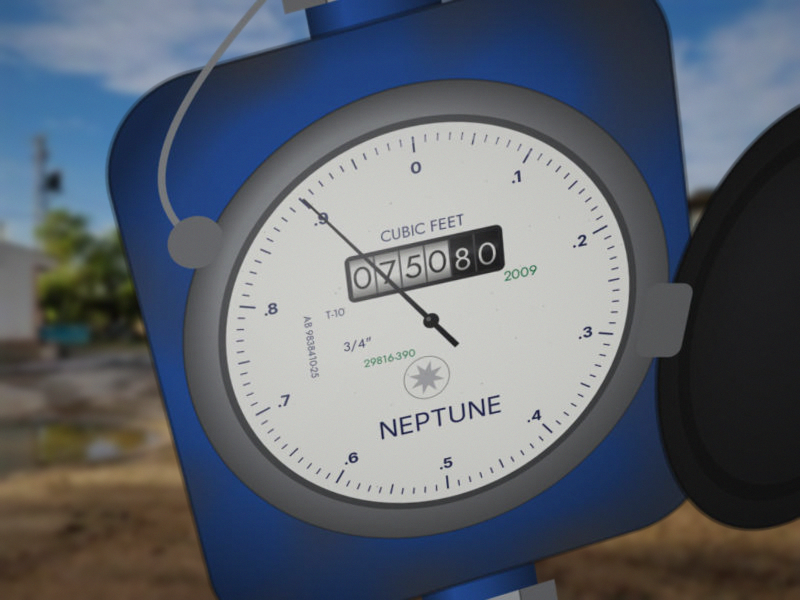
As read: {"value": 75079.90, "unit": "ft³"}
